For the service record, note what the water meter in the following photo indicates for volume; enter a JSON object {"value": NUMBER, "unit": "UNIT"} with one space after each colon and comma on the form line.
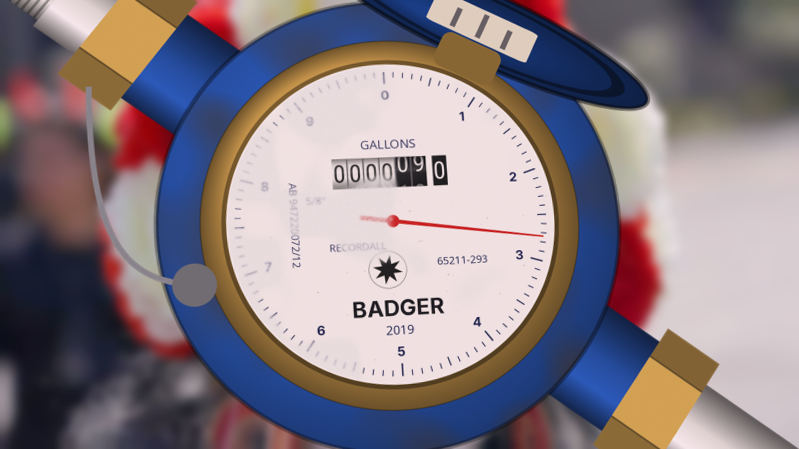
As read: {"value": 92.7, "unit": "gal"}
